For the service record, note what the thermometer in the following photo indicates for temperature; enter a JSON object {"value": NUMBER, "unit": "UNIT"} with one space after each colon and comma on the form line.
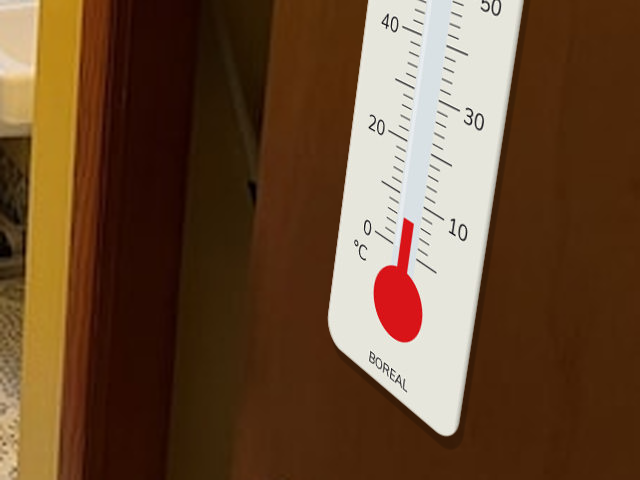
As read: {"value": 6, "unit": "°C"}
